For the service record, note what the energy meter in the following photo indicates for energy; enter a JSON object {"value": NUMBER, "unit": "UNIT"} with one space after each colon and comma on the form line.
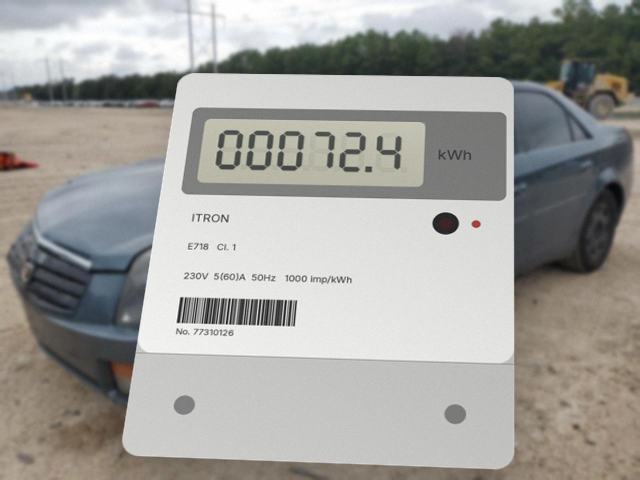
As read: {"value": 72.4, "unit": "kWh"}
